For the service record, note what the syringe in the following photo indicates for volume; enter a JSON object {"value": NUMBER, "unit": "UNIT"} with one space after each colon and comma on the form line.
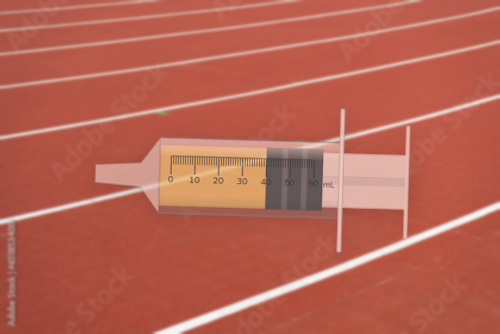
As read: {"value": 40, "unit": "mL"}
